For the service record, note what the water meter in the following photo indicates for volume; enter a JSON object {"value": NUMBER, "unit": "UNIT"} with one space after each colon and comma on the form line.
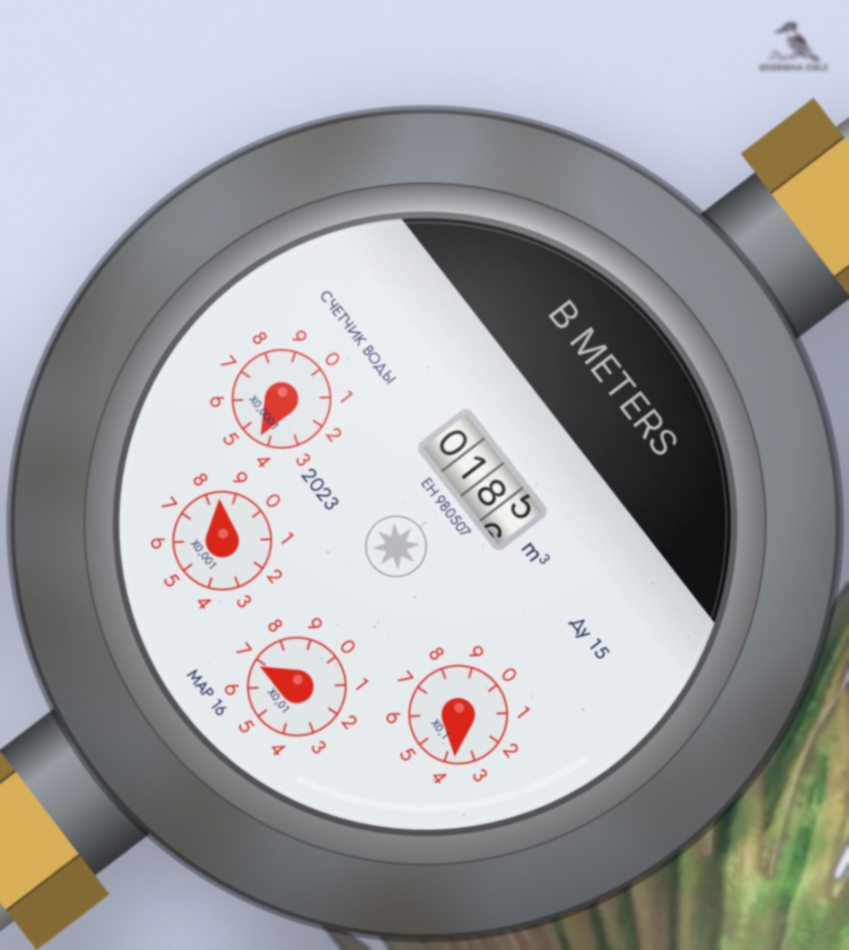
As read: {"value": 185.3684, "unit": "m³"}
